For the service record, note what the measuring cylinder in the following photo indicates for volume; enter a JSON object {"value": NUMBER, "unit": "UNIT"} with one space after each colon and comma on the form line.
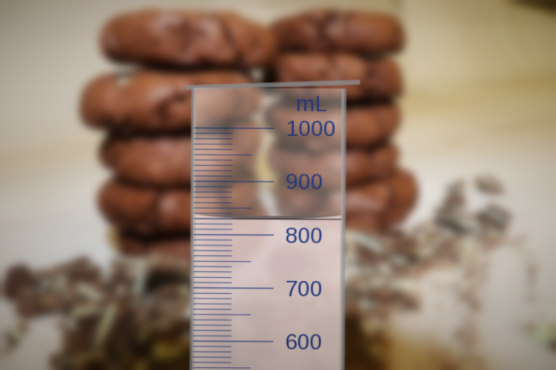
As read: {"value": 830, "unit": "mL"}
